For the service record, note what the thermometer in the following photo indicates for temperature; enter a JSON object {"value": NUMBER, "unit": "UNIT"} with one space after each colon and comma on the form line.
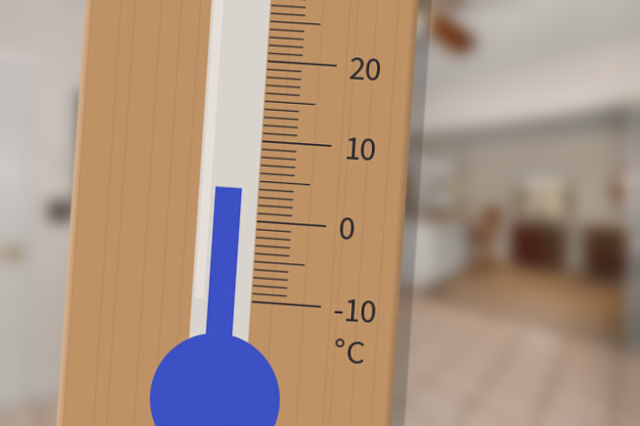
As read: {"value": 4, "unit": "°C"}
